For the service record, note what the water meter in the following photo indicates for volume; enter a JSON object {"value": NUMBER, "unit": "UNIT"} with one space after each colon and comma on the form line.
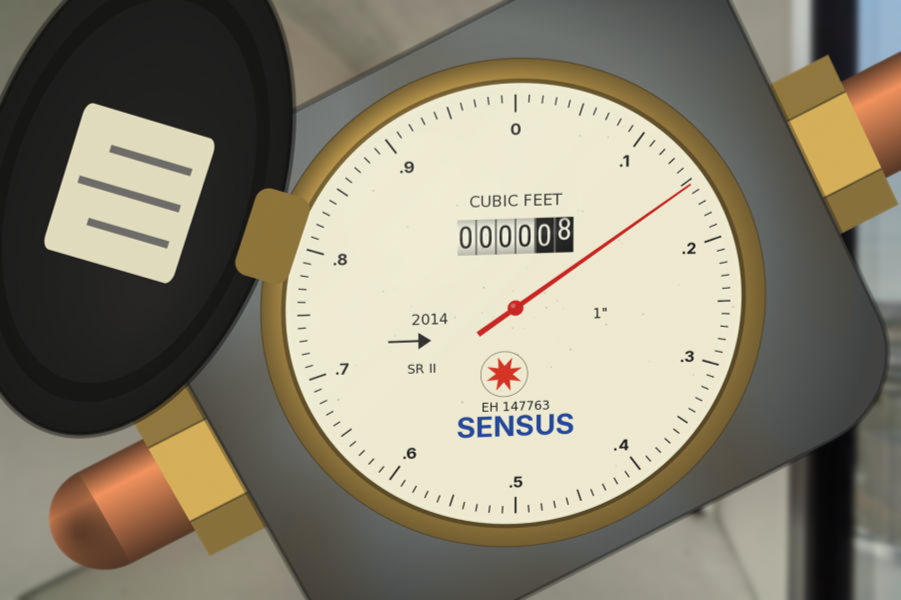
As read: {"value": 8.15, "unit": "ft³"}
